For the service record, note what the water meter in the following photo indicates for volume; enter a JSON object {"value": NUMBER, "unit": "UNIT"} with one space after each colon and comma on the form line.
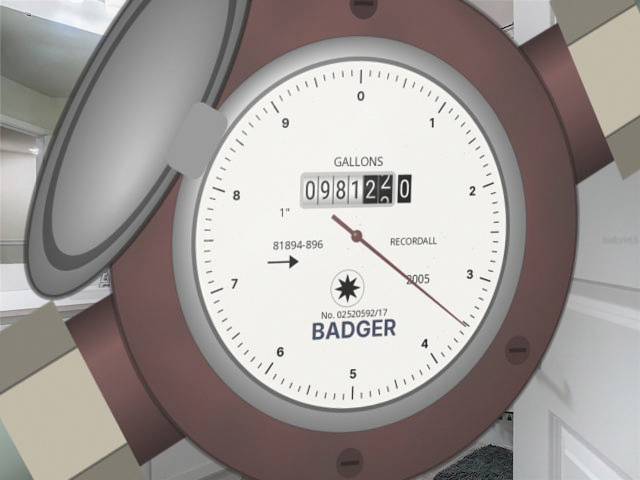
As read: {"value": 981223.5, "unit": "gal"}
